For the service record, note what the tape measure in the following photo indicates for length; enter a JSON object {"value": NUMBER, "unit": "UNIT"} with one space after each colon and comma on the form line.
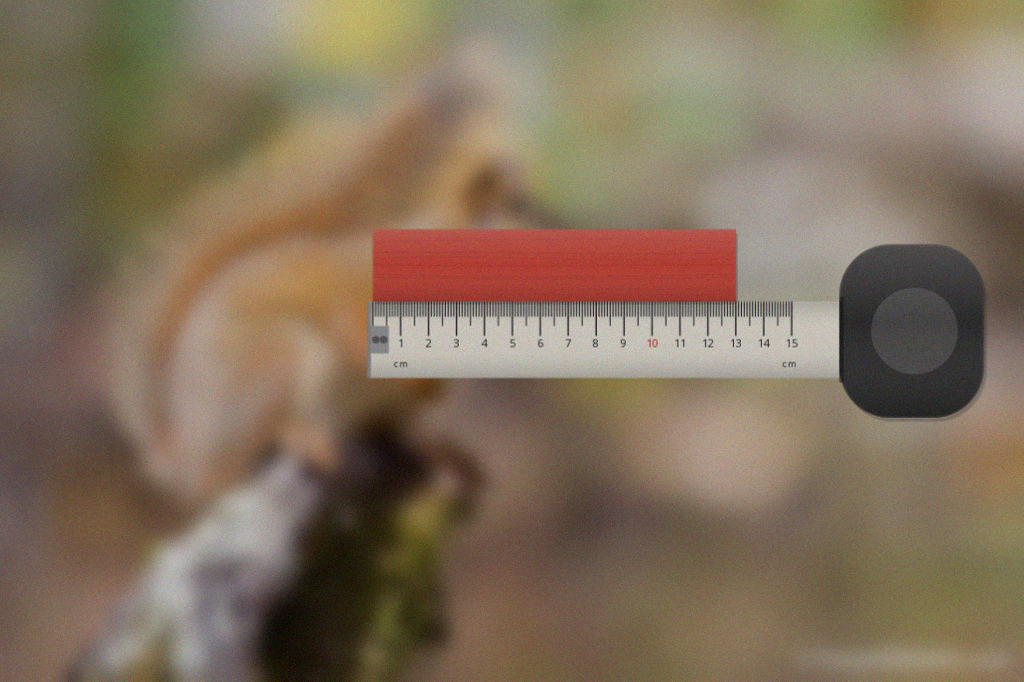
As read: {"value": 13, "unit": "cm"}
